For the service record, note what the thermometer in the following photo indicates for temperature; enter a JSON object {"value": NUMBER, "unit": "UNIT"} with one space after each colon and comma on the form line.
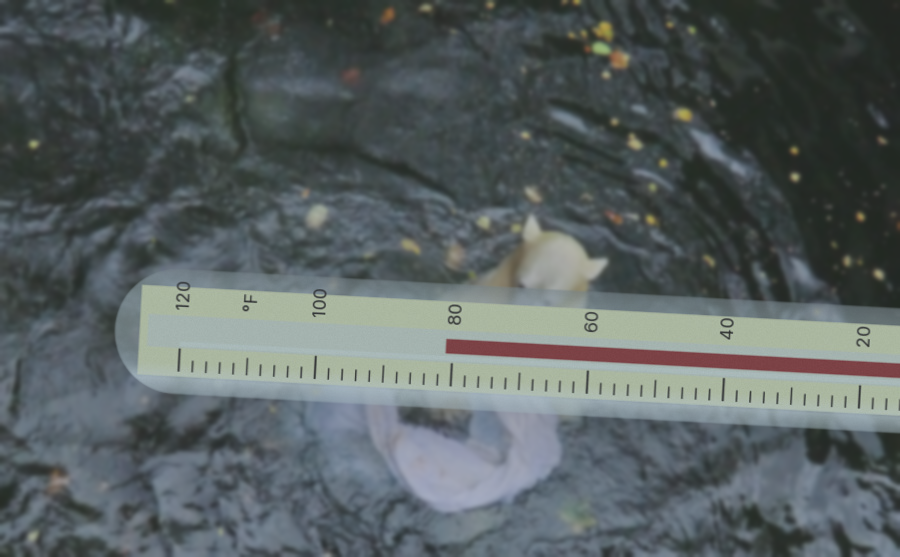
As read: {"value": 81, "unit": "°F"}
